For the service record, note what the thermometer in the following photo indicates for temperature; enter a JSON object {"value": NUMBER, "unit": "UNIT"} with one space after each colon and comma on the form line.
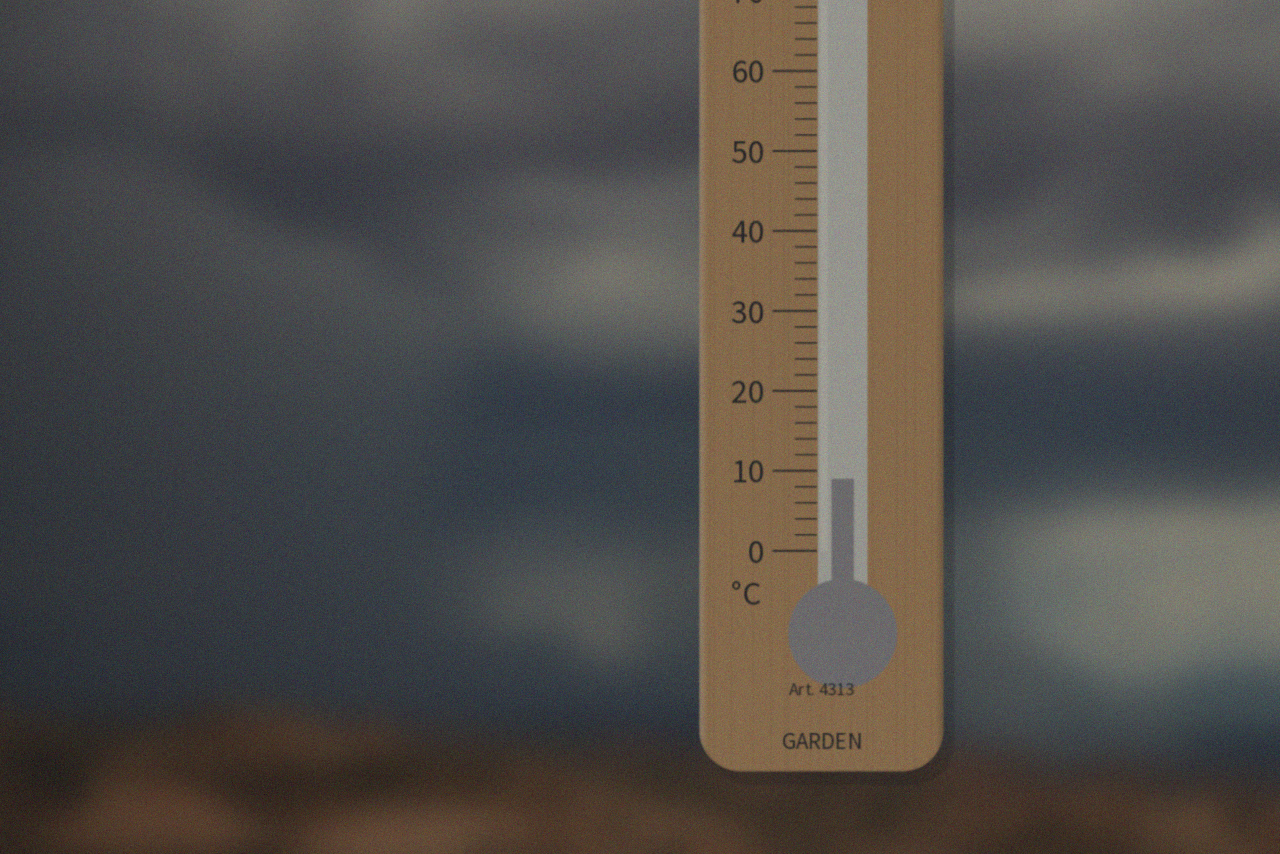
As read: {"value": 9, "unit": "°C"}
